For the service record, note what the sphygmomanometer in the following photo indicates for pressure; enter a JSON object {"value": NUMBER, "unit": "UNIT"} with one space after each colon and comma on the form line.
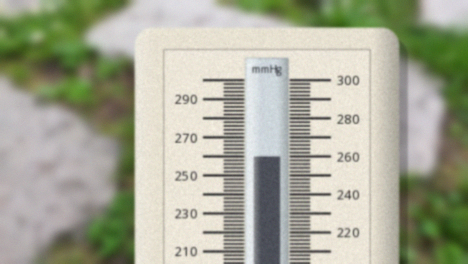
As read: {"value": 260, "unit": "mmHg"}
